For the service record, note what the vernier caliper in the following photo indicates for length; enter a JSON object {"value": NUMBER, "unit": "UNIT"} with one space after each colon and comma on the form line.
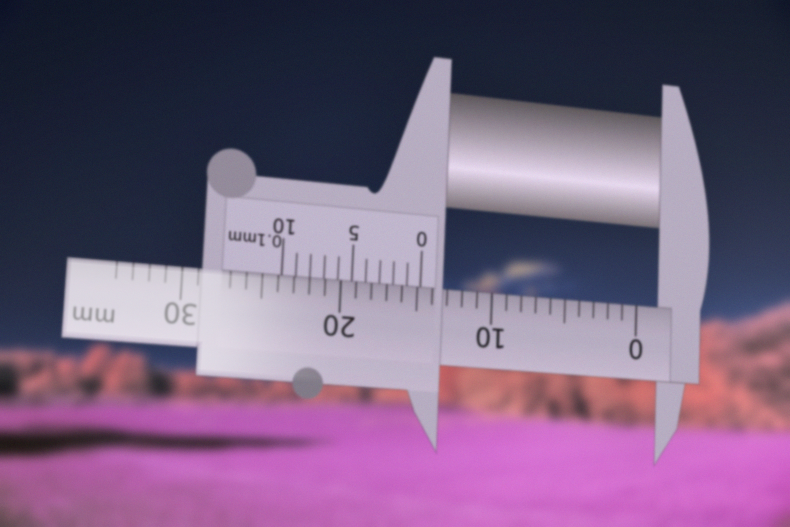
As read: {"value": 14.8, "unit": "mm"}
